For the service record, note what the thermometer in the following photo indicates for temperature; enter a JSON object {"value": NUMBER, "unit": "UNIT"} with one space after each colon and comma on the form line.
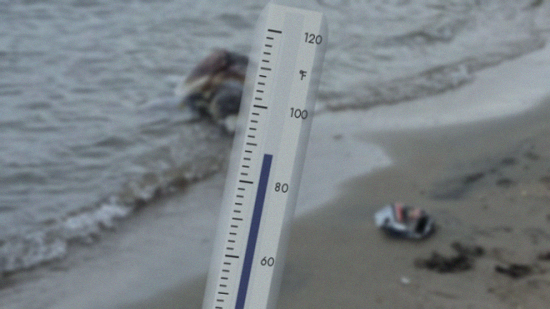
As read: {"value": 88, "unit": "°F"}
